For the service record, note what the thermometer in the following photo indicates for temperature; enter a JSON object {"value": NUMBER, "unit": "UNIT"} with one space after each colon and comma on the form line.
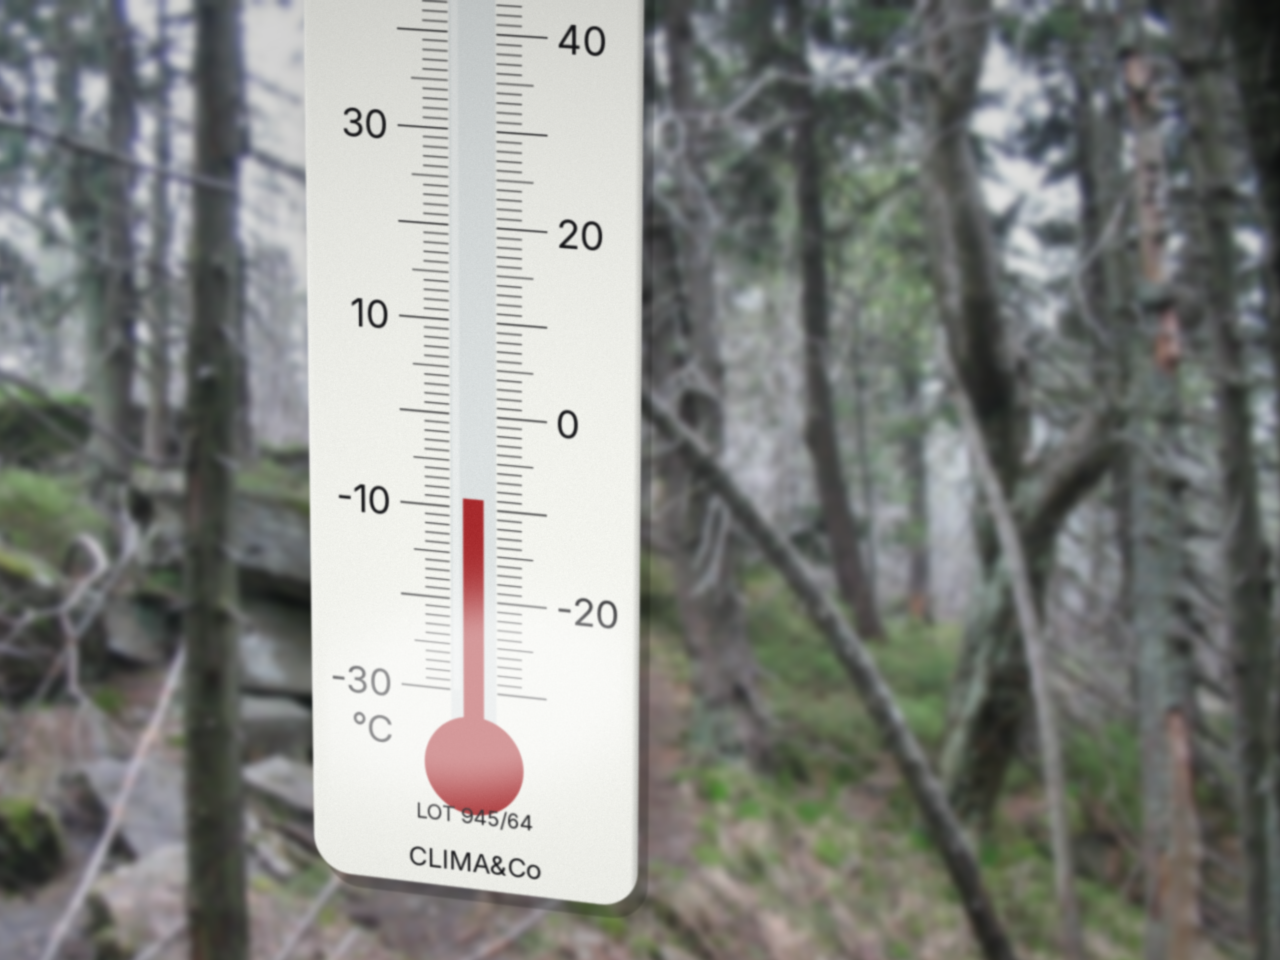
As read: {"value": -9, "unit": "°C"}
